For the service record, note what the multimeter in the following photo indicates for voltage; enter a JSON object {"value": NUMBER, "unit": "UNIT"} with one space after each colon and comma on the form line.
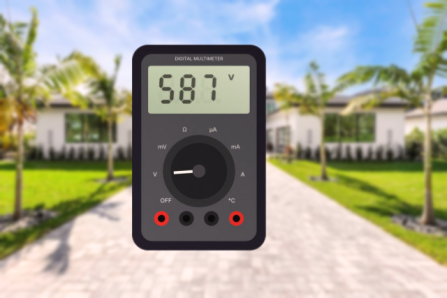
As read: {"value": 587, "unit": "V"}
